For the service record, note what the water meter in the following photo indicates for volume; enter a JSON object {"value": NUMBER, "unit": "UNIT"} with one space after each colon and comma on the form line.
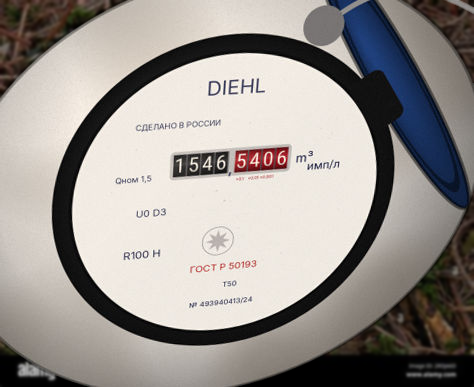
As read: {"value": 1546.5406, "unit": "m³"}
